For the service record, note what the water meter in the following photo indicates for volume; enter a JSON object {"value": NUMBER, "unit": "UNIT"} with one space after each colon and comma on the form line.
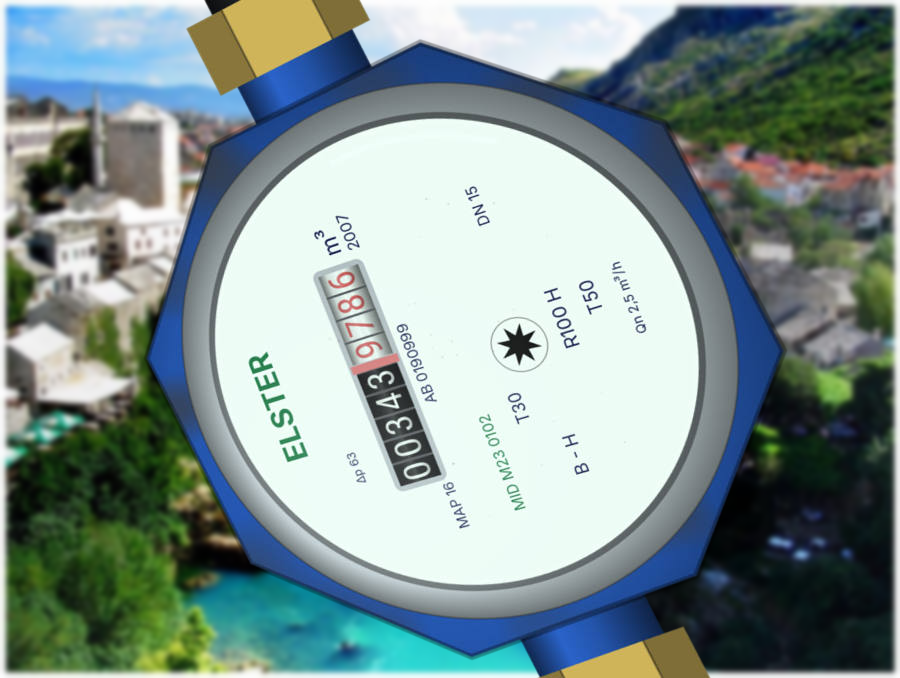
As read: {"value": 343.9786, "unit": "m³"}
